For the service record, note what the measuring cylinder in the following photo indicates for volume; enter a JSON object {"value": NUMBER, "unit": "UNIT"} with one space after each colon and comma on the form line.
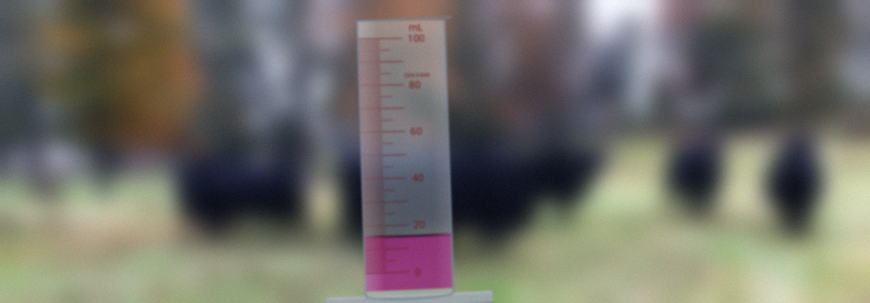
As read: {"value": 15, "unit": "mL"}
